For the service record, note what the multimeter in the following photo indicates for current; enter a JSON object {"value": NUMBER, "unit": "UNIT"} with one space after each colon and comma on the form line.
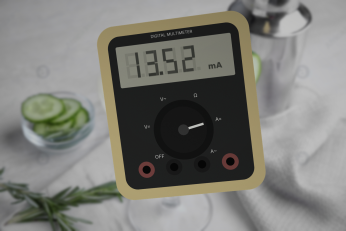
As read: {"value": 13.52, "unit": "mA"}
